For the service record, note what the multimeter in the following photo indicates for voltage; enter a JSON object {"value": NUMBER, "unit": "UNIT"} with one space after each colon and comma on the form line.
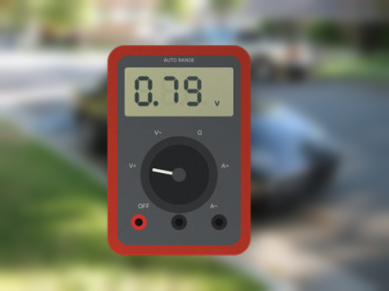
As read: {"value": 0.79, "unit": "V"}
